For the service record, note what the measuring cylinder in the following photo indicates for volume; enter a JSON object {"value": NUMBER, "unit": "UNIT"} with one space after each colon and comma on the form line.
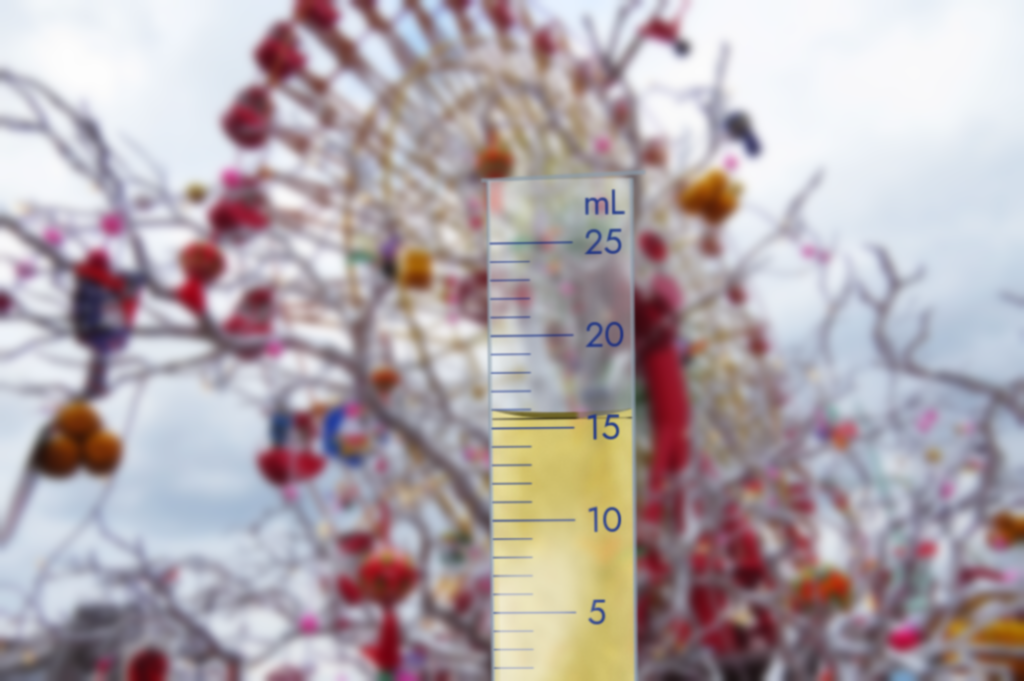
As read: {"value": 15.5, "unit": "mL"}
